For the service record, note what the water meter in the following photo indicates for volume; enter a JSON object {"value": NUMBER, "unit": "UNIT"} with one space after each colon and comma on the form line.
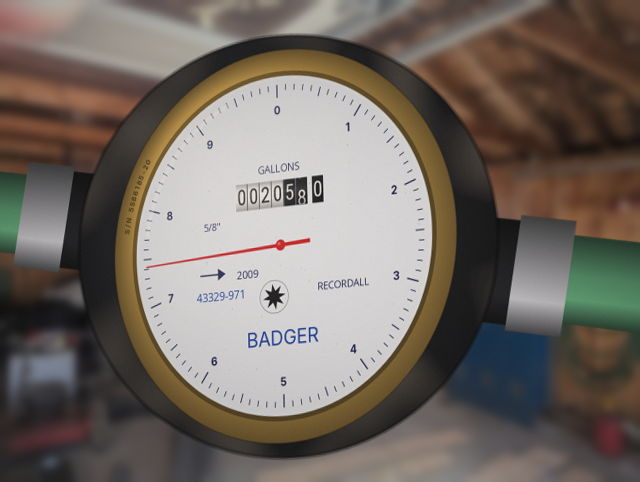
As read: {"value": 20577.4, "unit": "gal"}
